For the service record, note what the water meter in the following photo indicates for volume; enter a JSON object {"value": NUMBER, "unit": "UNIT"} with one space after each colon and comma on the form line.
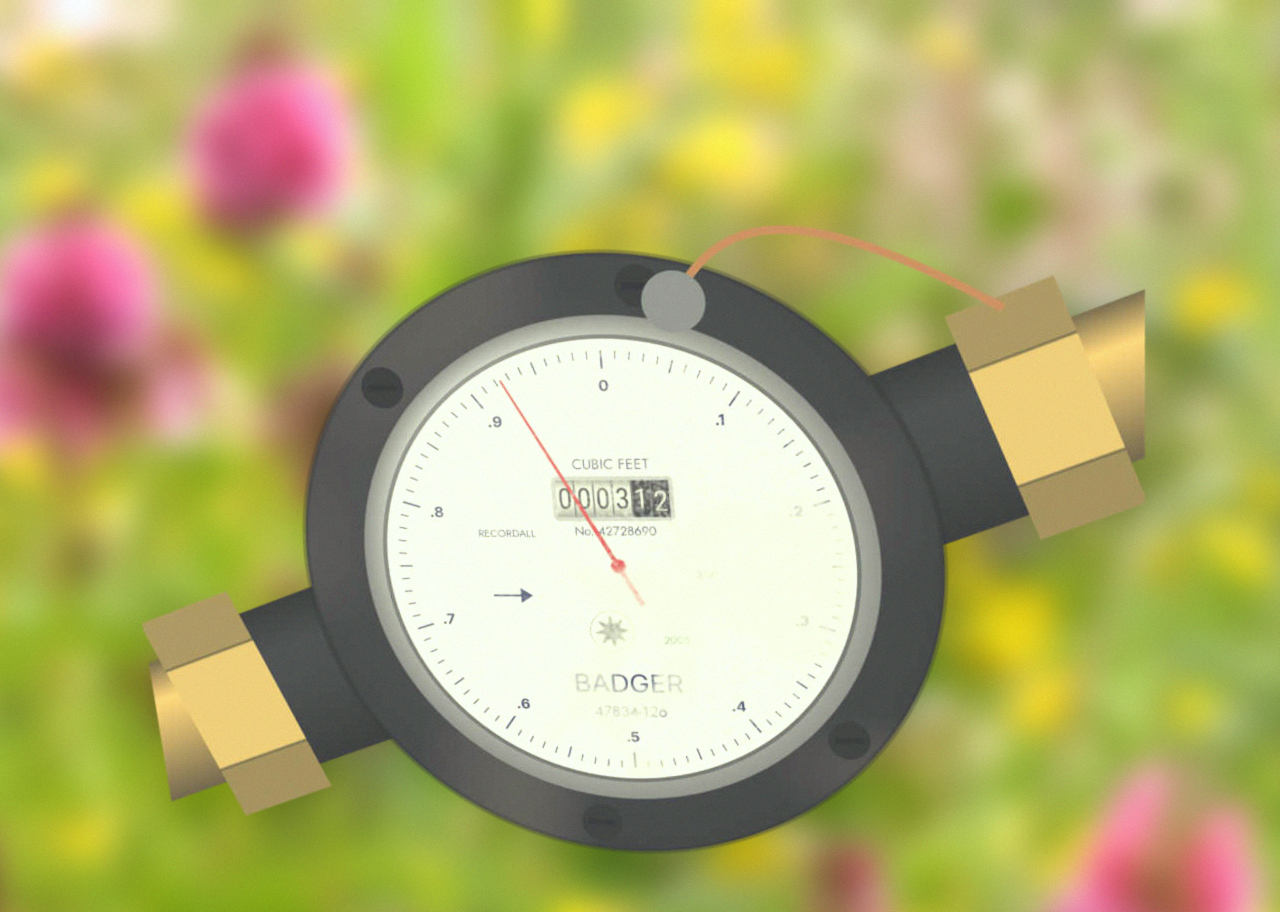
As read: {"value": 311.92, "unit": "ft³"}
